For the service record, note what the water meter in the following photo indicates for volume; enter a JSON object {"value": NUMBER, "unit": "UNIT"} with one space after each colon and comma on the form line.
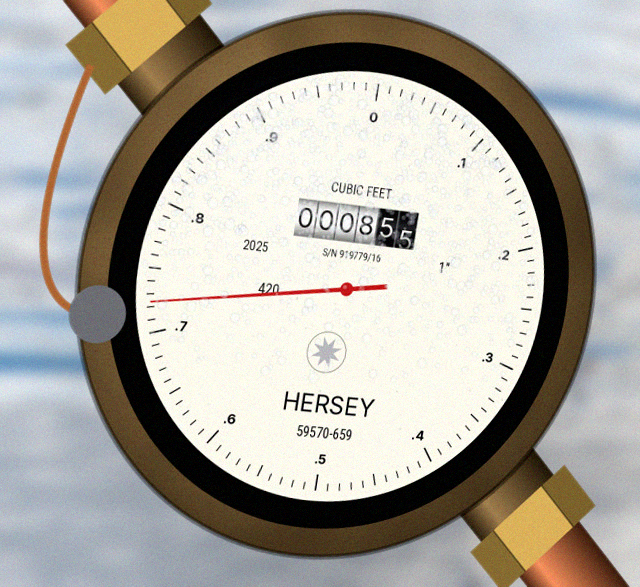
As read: {"value": 854.72, "unit": "ft³"}
